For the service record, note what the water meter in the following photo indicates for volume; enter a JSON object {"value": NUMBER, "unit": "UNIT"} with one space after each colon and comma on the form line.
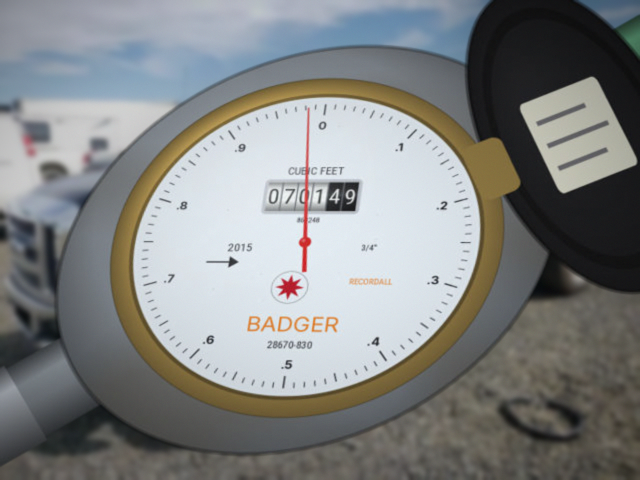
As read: {"value": 70148.98, "unit": "ft³"}
